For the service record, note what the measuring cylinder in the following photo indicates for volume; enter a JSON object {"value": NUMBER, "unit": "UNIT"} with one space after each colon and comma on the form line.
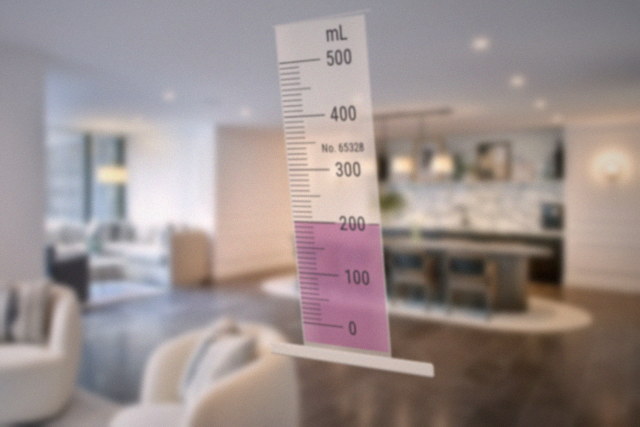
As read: {"value": 200, "unit": "mL"}
